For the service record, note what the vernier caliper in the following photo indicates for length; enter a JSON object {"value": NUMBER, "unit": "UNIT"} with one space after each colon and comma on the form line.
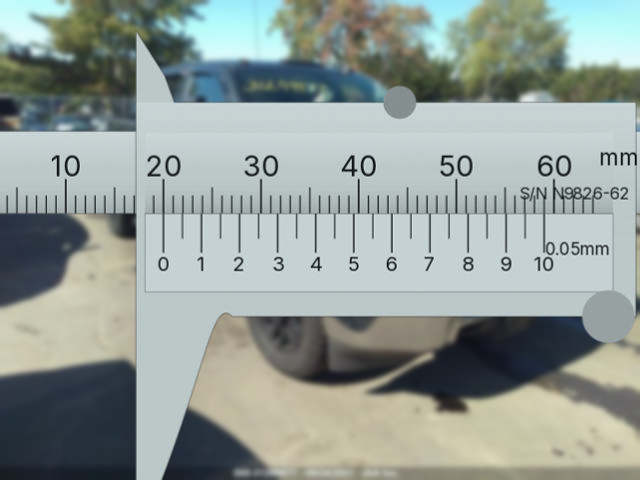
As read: {"value": 20.0, "unit": "mm"}
